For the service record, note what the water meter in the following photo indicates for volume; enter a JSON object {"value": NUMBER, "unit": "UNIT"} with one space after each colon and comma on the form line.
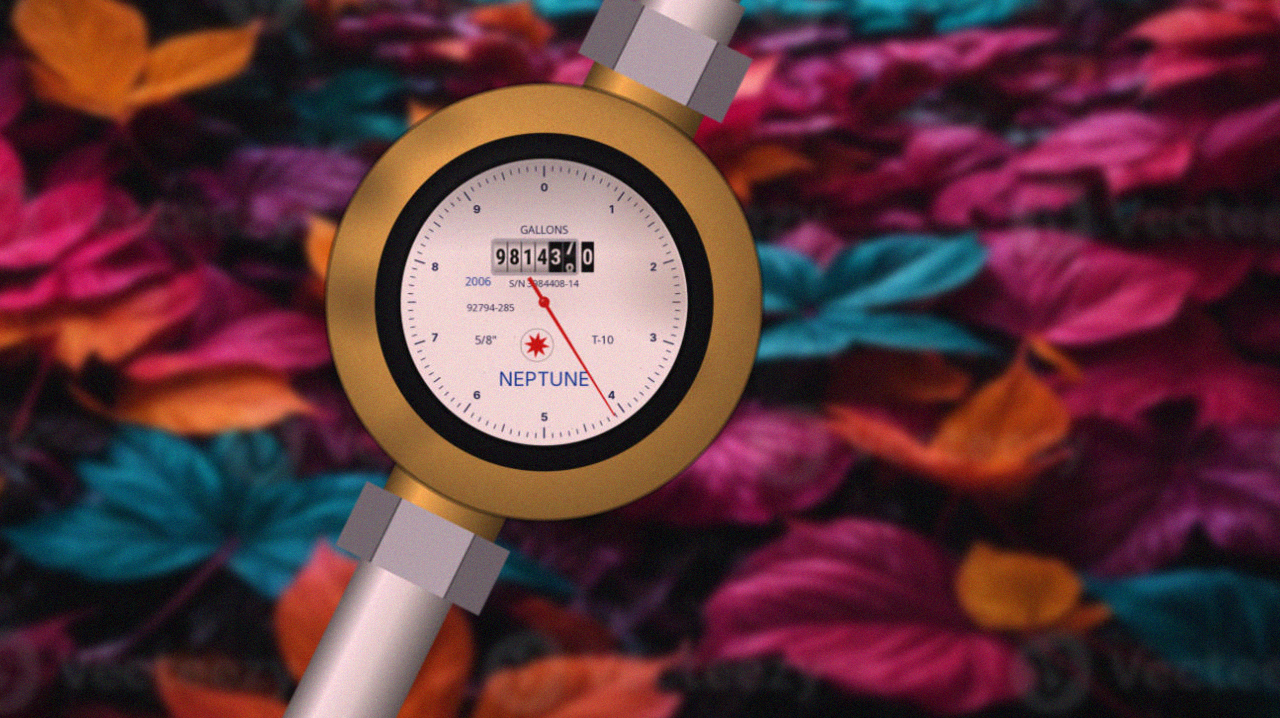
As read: {"value": 9814374.1, "unit": "gal"}
